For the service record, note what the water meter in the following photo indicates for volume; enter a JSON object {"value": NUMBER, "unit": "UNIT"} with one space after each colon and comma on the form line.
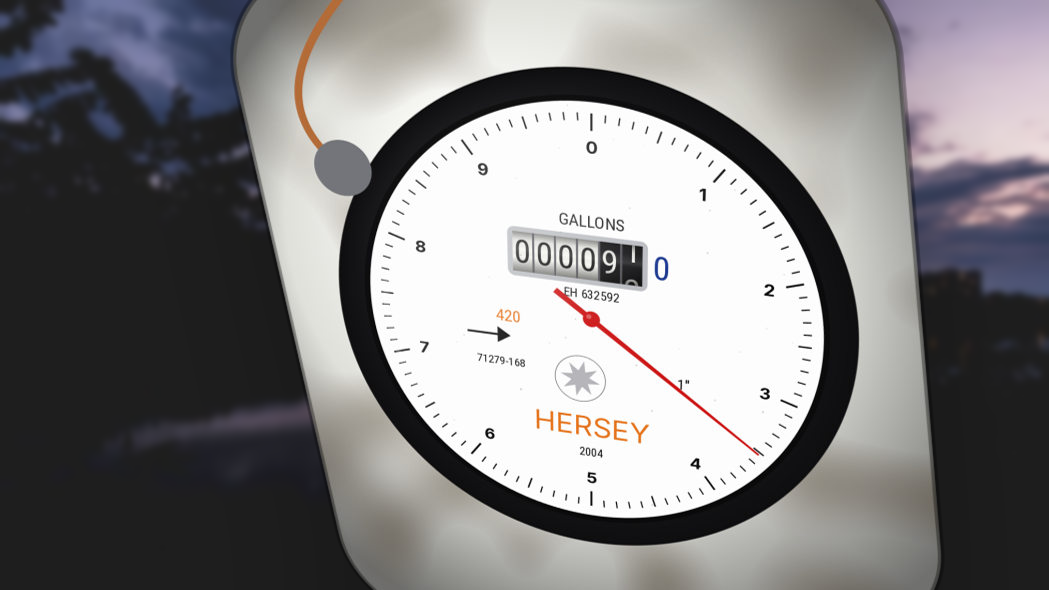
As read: {"value": 913.5, "unit": "gal"}
